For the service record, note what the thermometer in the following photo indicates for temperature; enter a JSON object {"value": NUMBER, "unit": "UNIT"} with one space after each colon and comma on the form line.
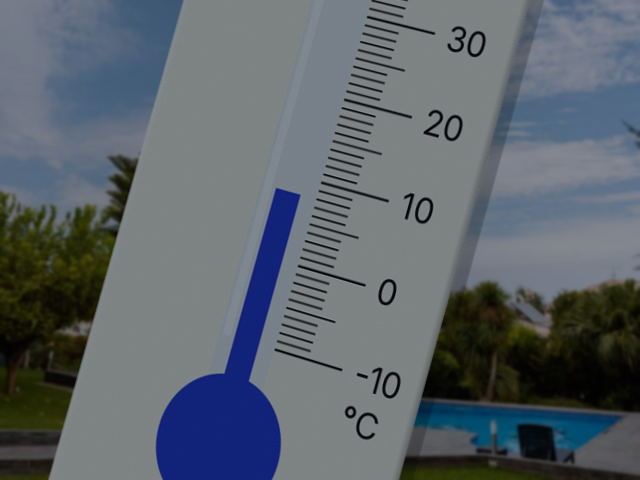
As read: {"value": 8, "unit": "°C"}
